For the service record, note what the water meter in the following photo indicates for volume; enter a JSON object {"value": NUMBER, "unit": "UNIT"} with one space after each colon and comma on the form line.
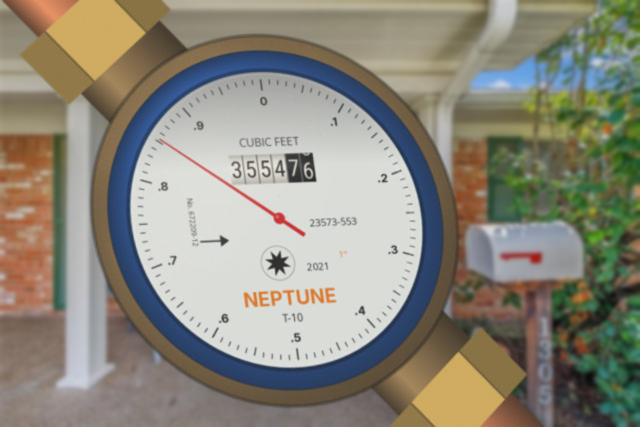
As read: {"value": 355475.85, "unit": "ft³"}
